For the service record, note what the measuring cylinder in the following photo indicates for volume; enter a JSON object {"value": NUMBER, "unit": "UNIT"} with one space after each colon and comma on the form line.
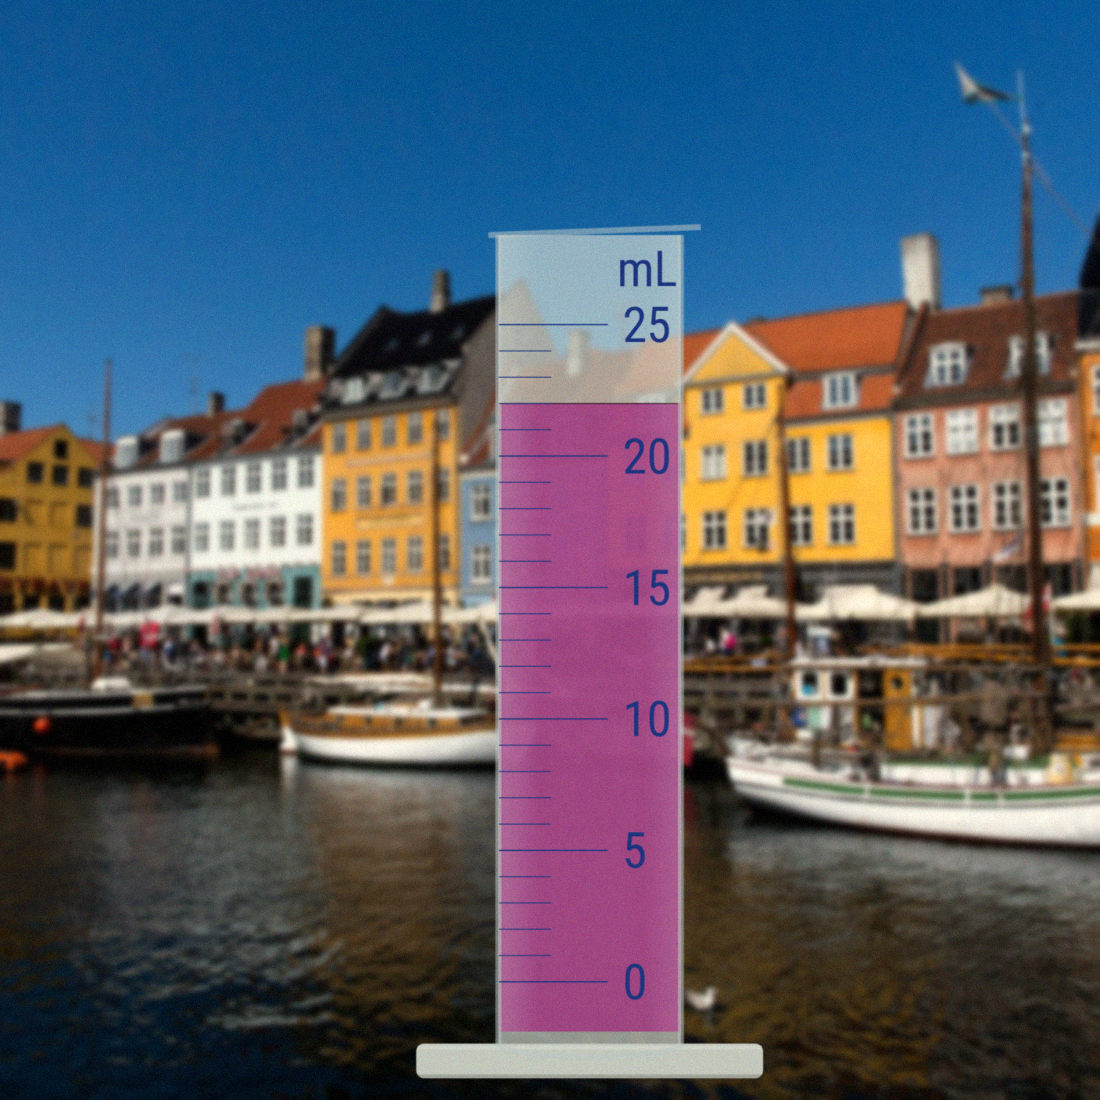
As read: {"value": 22, "unit": "mL"}
